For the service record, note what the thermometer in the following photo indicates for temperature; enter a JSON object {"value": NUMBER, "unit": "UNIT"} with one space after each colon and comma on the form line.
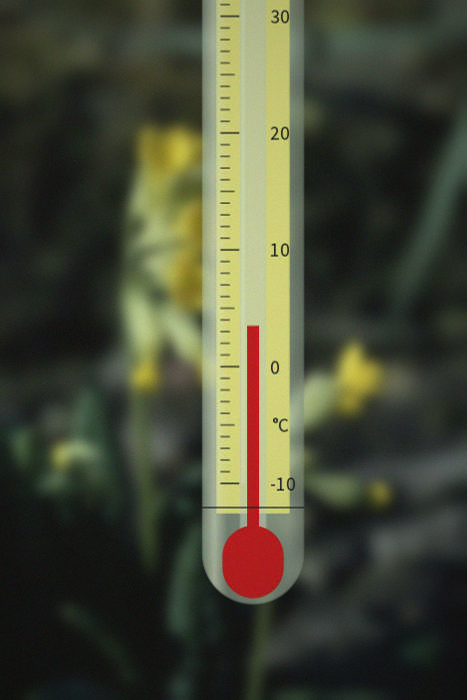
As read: {"value": 3.5, "unit": "°C"}
